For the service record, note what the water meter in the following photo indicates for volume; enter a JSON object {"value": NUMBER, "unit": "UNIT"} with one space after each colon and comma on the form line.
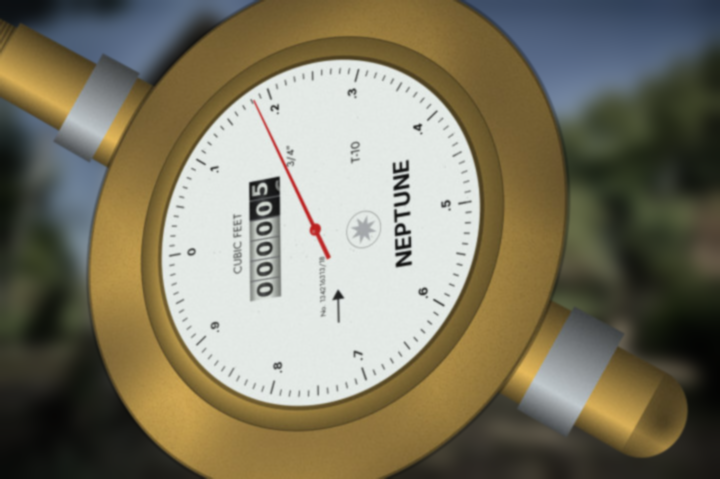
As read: {"value": 5.18, "unit": "ft³"}
